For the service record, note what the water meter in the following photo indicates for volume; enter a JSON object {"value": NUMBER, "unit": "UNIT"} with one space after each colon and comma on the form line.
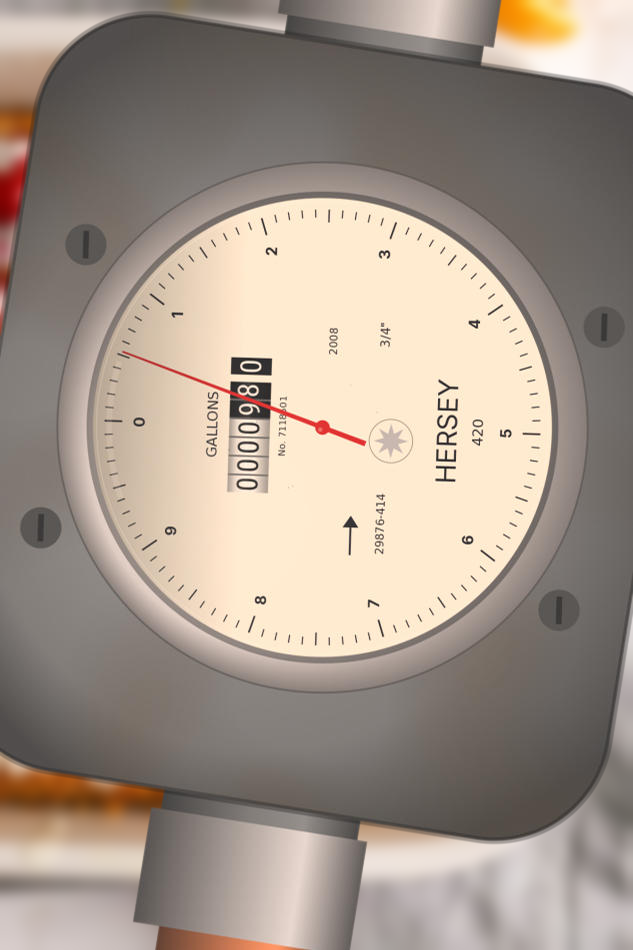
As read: {"value": 980.5, "unit": "gal"}
